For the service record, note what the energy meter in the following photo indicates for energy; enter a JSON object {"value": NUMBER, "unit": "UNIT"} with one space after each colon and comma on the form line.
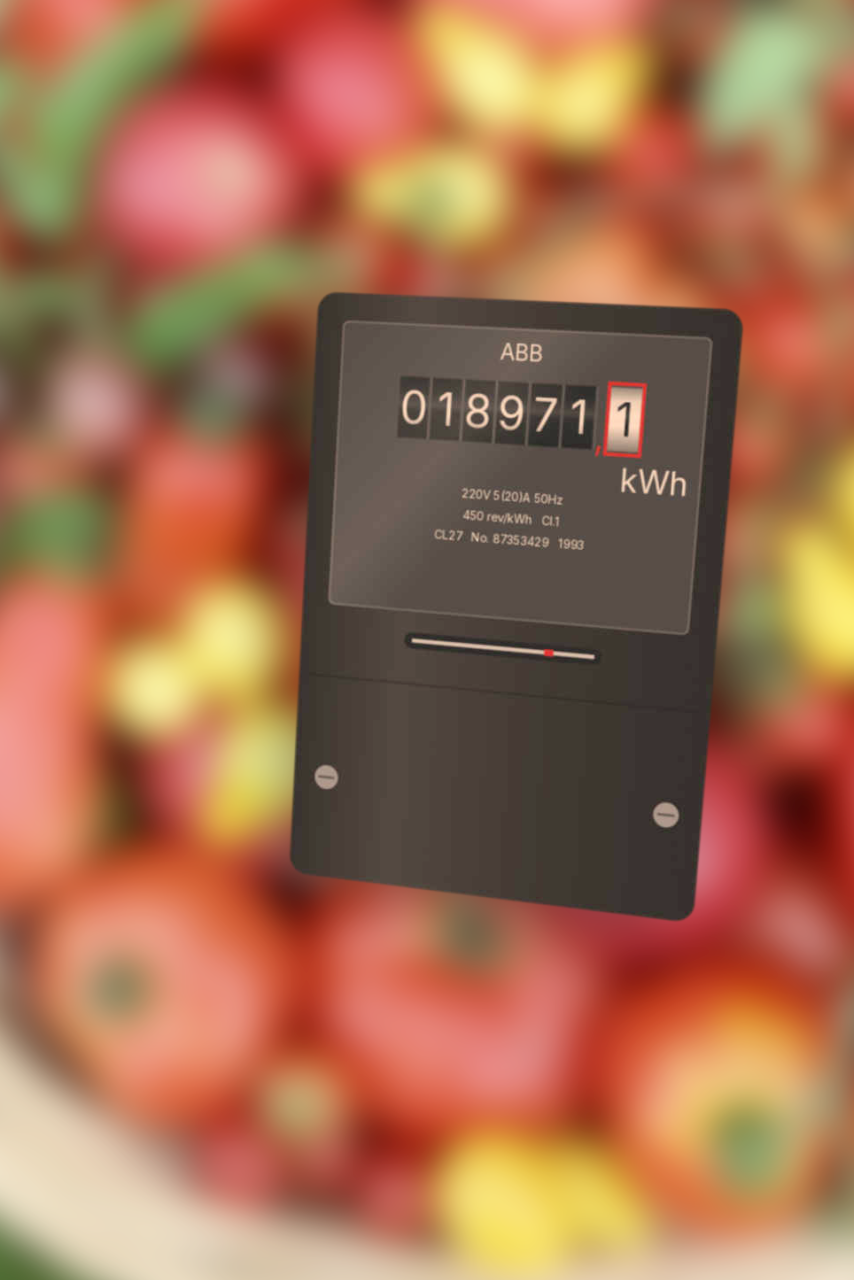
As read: {"value": 18971.1, "unit": "kWh"}
